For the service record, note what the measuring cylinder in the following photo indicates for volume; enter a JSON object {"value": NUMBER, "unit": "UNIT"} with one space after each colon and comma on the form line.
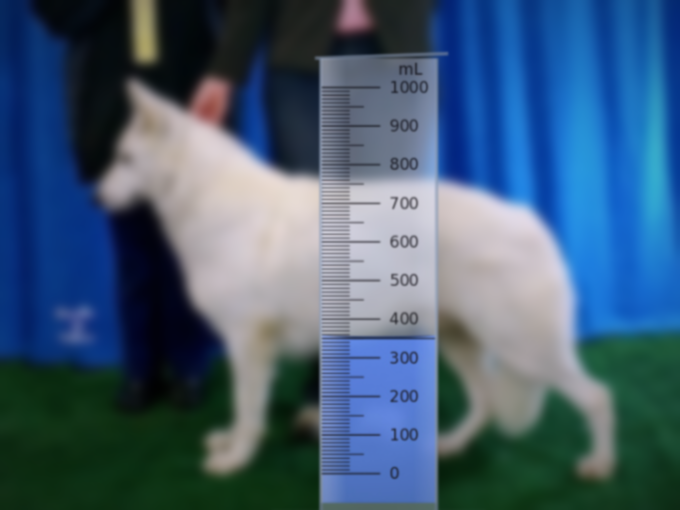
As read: {"value": 350, "unit": "mL"}
